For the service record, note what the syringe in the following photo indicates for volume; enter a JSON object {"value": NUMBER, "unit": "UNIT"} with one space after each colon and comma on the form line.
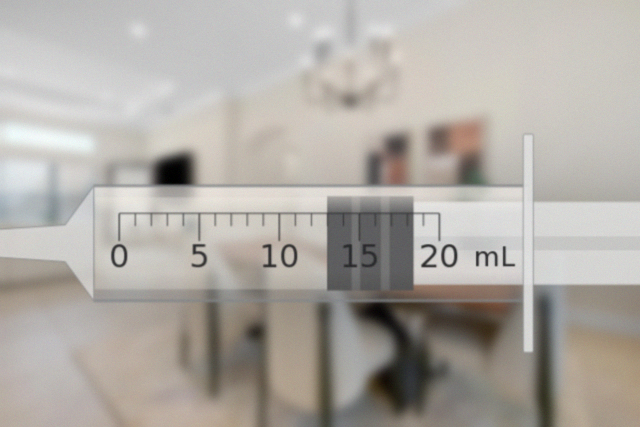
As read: {"value": 13, "unit": "mL"}
